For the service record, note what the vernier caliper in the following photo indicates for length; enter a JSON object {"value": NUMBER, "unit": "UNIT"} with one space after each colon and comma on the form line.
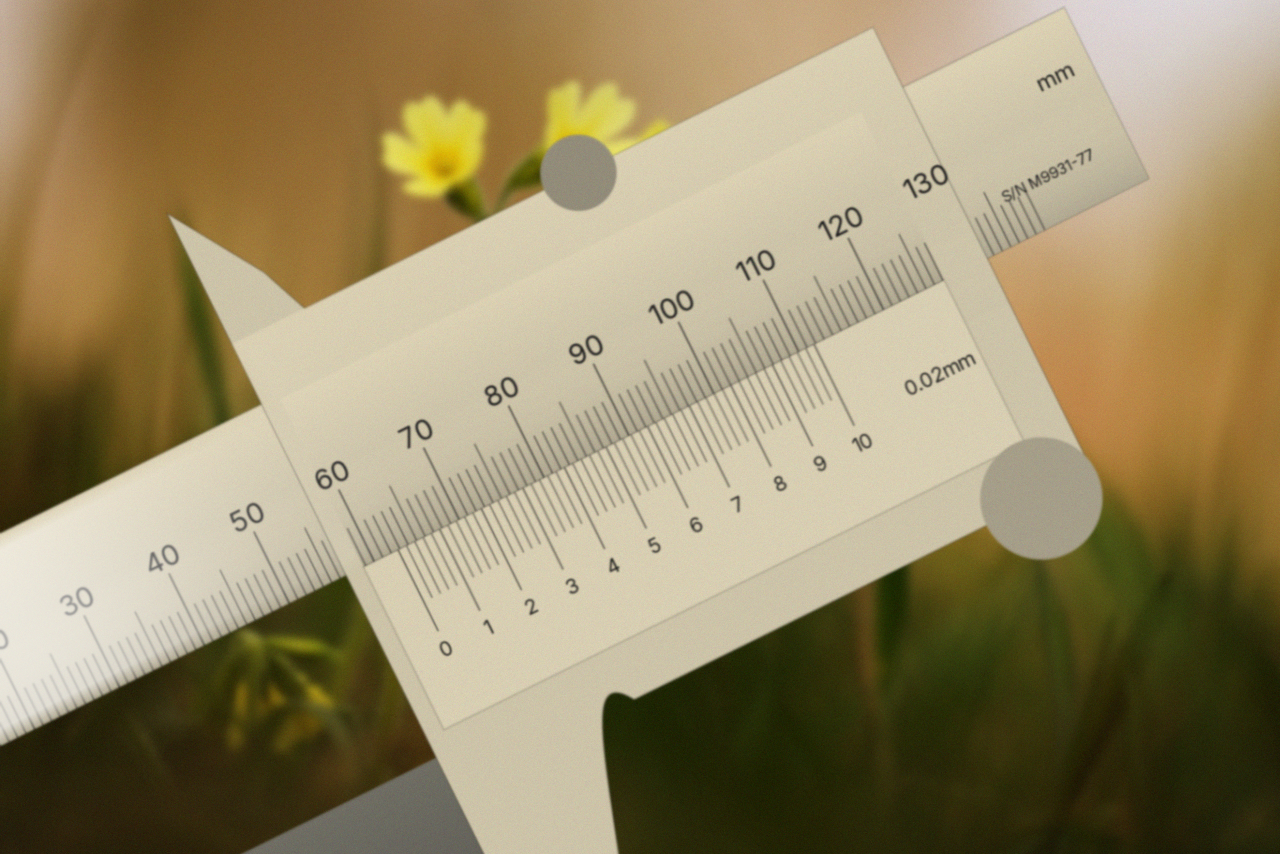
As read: {"value": 62.8, "unit": "mm"}
